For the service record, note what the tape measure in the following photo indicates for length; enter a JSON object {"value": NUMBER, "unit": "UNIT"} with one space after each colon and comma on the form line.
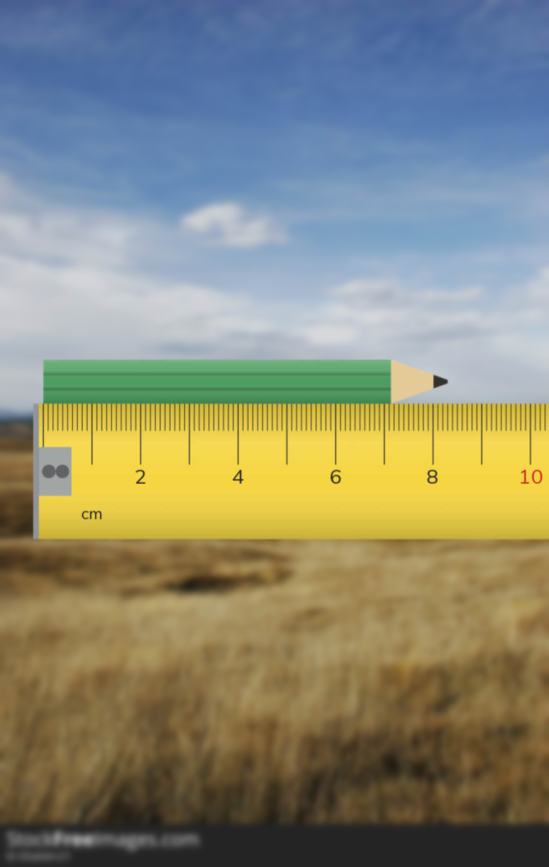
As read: {"value": 8.3, "unit": "cm"}
